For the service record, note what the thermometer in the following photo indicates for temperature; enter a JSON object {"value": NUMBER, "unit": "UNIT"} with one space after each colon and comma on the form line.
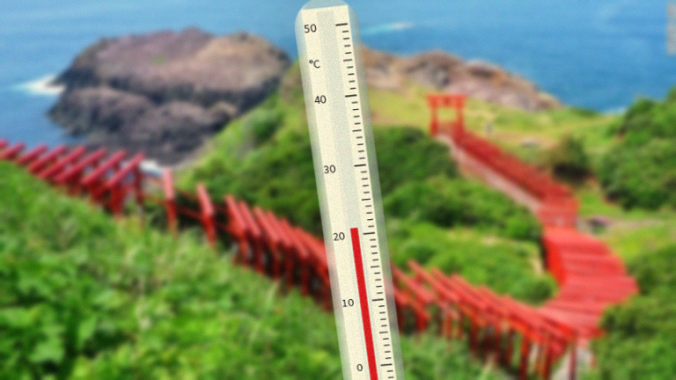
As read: {"value": 21, "unit": "°C"}
